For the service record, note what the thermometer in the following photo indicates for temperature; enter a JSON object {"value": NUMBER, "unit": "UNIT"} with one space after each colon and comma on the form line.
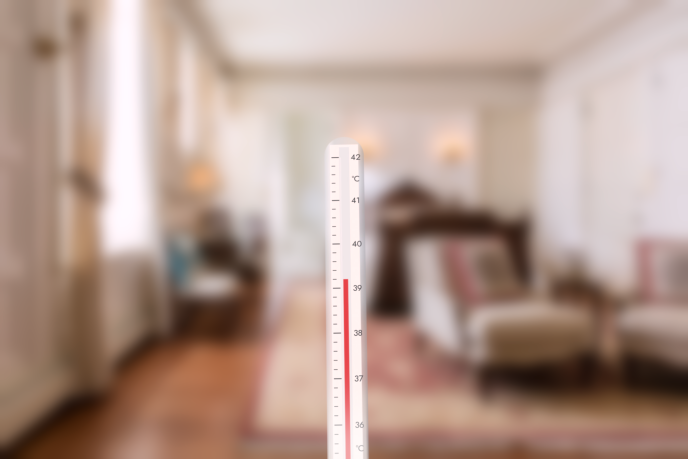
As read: {"value": 39.2, "unit": "°C"}
